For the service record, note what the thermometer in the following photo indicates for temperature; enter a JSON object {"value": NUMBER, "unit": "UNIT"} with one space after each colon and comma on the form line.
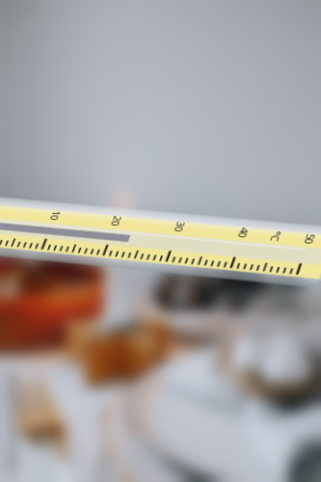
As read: {"value": 23, "unit": "°C"}
